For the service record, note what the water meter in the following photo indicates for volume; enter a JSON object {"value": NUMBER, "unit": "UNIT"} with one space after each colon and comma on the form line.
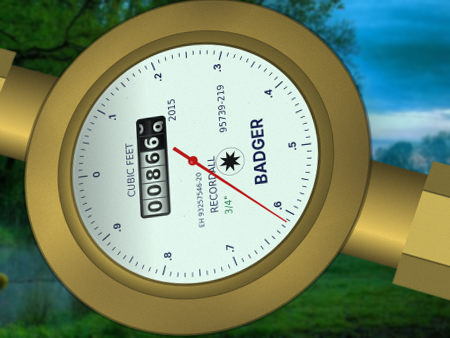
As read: {"value": 8668.61, "unit": "ft³"}
